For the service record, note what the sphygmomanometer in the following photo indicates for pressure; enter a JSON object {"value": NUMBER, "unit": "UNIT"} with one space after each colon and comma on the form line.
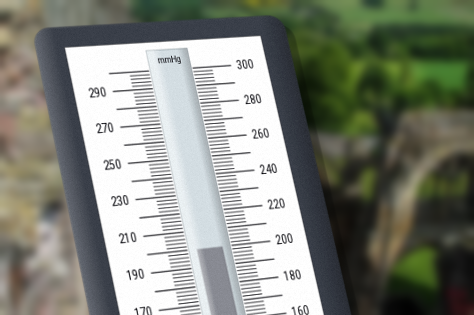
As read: {"value": 200, "unit": "mmHg"}
